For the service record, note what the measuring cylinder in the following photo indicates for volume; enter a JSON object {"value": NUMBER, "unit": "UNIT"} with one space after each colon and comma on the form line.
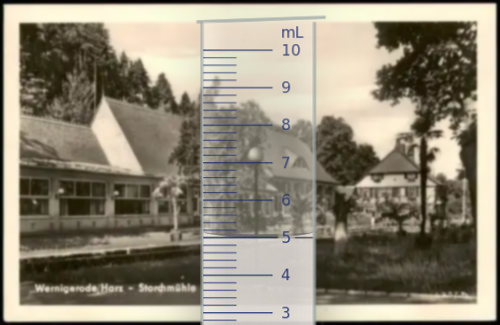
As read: {"value": 5, "unit": "mL"}
